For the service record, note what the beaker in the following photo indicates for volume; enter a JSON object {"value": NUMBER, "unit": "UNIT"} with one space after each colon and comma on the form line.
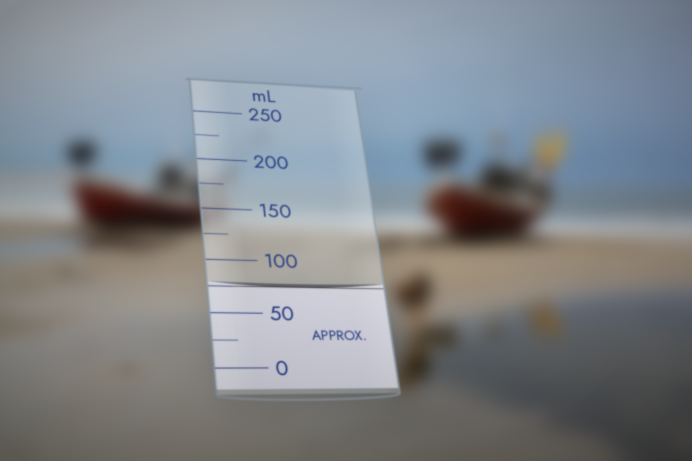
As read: {"value": 75, "unit": "mL"}
